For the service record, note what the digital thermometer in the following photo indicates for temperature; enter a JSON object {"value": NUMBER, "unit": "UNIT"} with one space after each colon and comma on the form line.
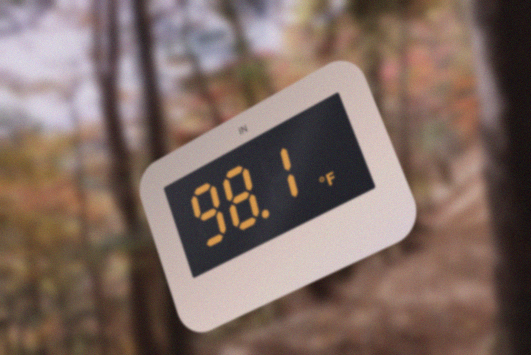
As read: {"value": 98.1, "unit": "°F"}
